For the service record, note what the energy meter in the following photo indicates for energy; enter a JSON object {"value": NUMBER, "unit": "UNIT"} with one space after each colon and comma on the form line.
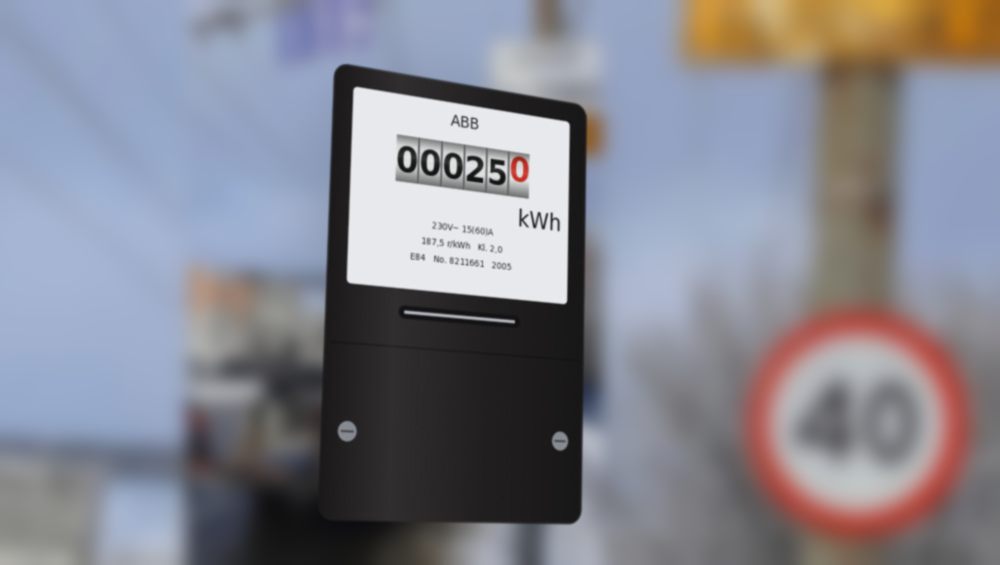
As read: {"value": 25.0, "unit": "kWh"}
